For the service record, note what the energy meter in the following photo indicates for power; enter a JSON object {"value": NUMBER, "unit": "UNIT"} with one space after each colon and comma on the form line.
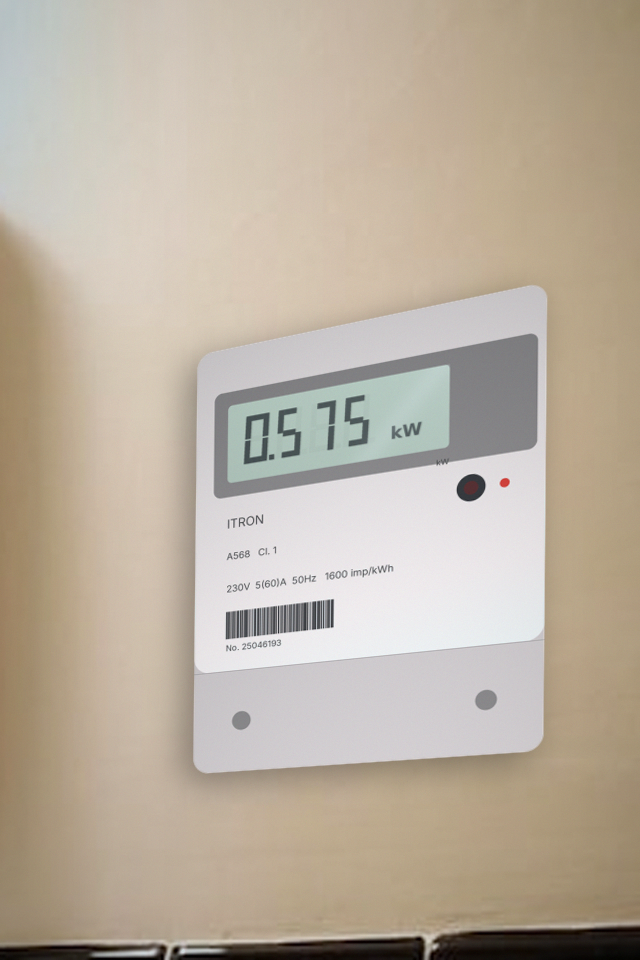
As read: {"value": 0.575, "unit": "kW"}
